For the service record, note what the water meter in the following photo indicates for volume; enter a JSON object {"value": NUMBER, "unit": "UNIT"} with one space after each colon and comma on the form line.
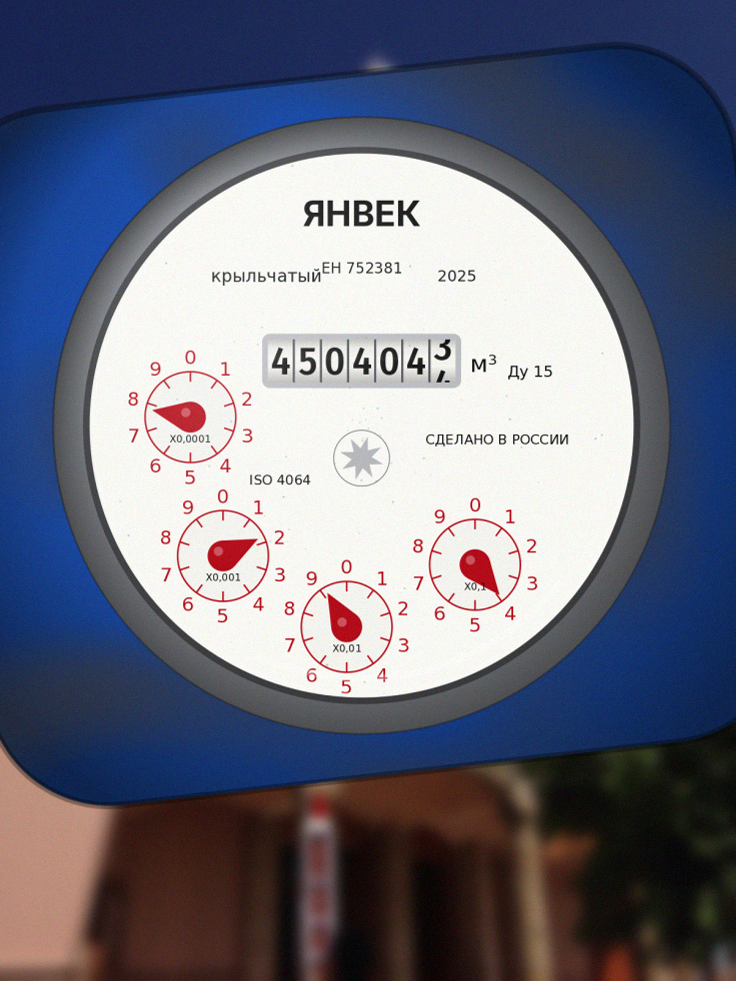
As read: {"value": 4504043.3917, "unit": "m³"}
